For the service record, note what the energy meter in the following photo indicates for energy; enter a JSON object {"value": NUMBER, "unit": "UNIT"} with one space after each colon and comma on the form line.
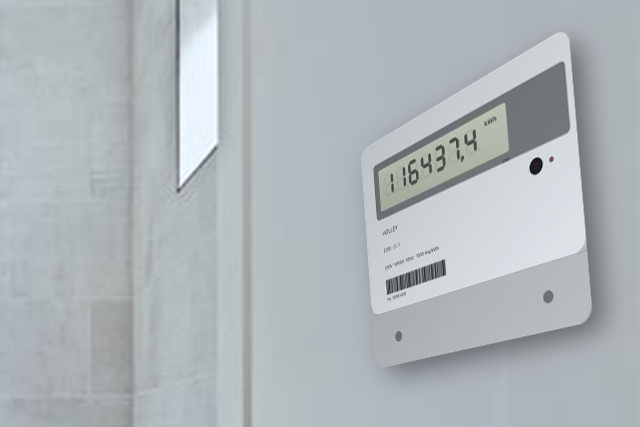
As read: {"value": 116437.4, "unit": "kWh"}
